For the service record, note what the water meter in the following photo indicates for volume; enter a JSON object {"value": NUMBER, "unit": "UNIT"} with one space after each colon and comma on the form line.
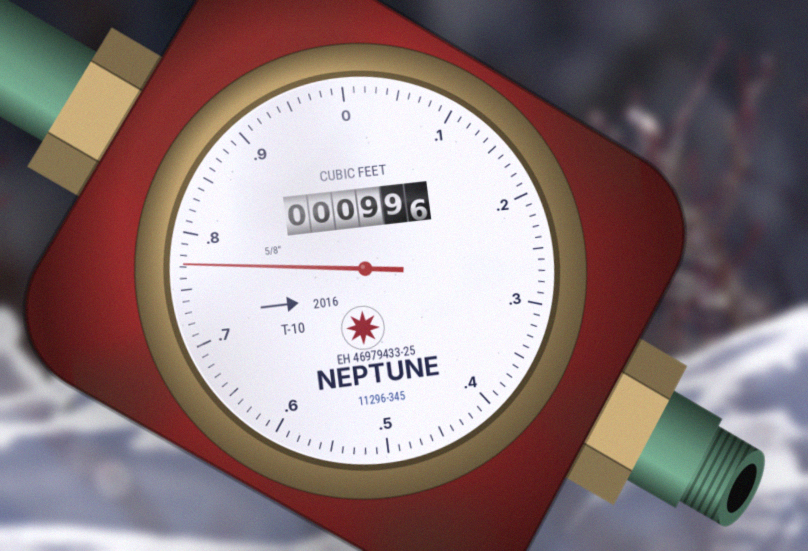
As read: {"value": 995.77, "unit": "ft³"}
